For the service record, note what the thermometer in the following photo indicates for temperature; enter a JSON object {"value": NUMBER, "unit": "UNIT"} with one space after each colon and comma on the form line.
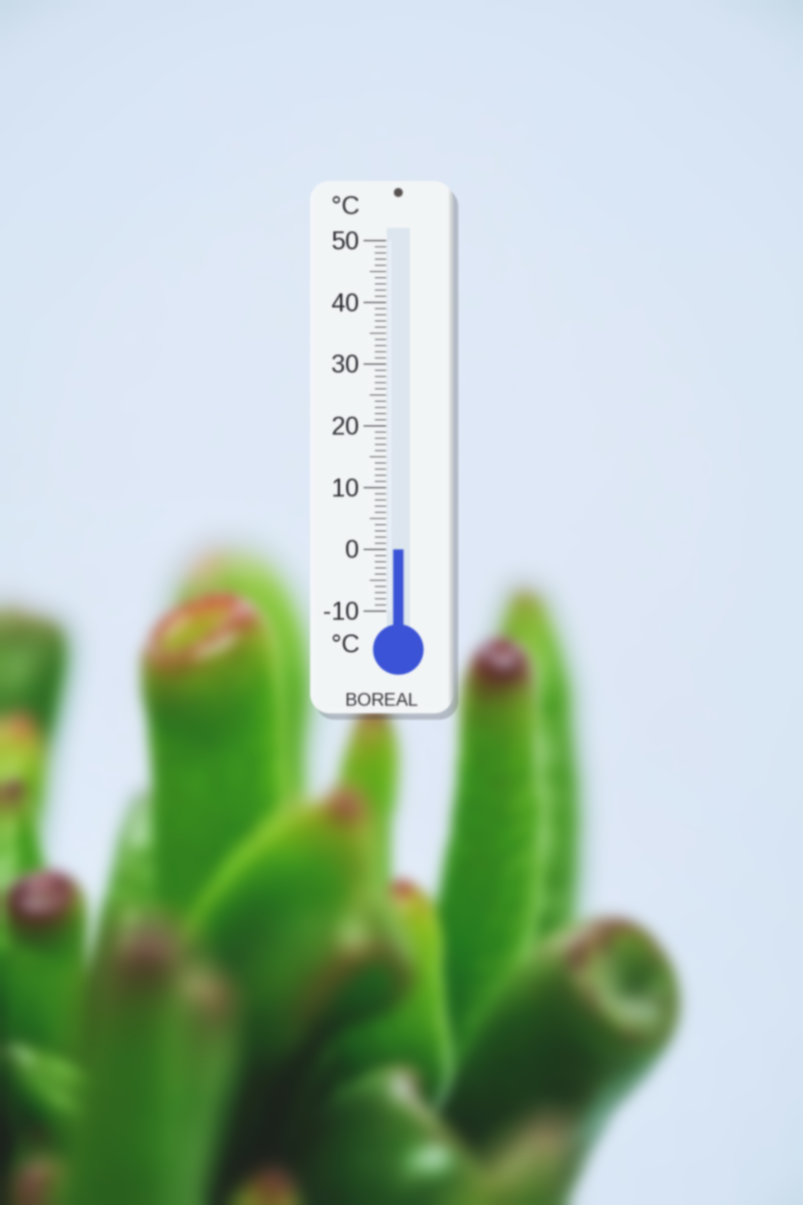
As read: {"value": 0, "unit": "°C"}
